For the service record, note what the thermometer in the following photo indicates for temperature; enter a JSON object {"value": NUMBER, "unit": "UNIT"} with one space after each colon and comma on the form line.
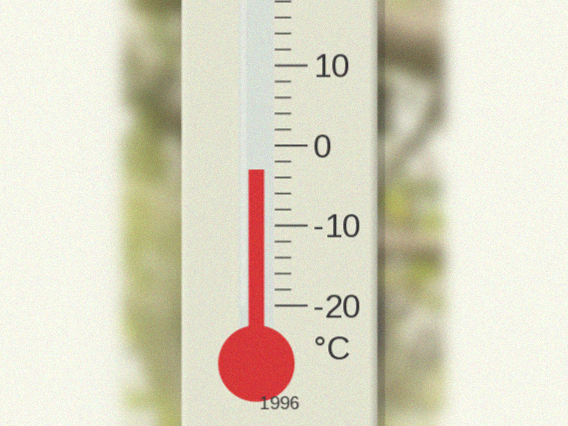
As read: {"value": -3, "unit": "°C"}
